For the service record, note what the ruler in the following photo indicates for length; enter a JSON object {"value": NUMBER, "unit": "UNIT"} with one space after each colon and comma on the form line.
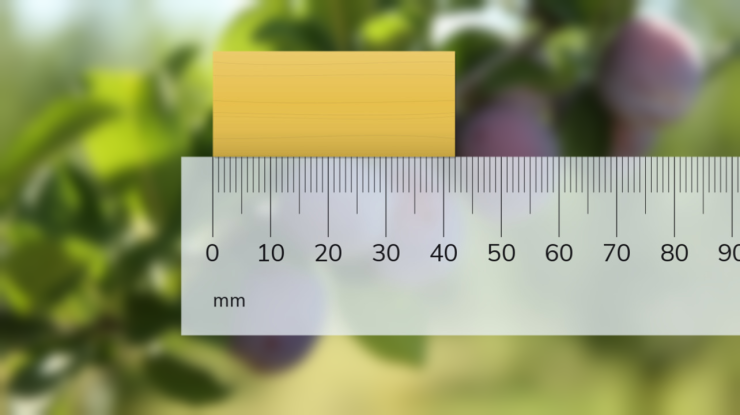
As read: {"value": 42, "unit": "mm"}
